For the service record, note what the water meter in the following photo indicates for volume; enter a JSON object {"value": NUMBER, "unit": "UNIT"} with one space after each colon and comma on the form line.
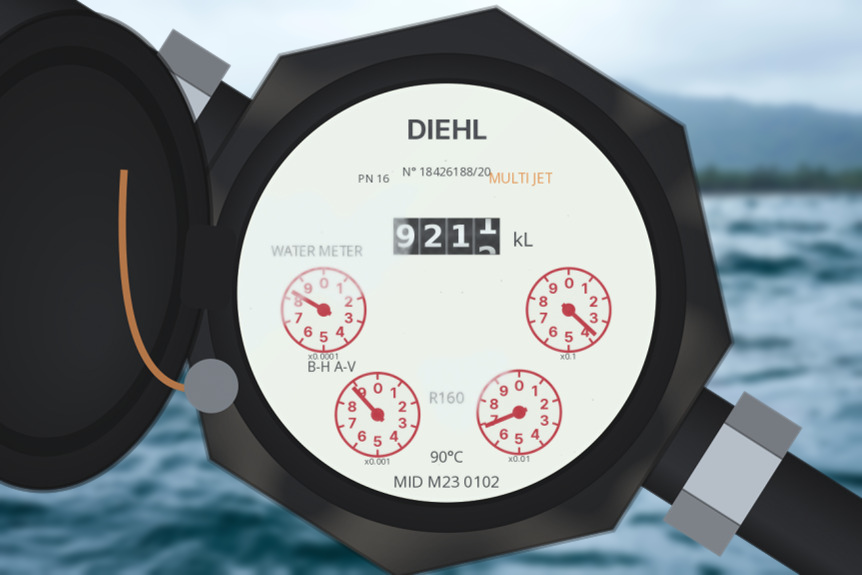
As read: {"value": 9211.3688, "unit": "kL"}
